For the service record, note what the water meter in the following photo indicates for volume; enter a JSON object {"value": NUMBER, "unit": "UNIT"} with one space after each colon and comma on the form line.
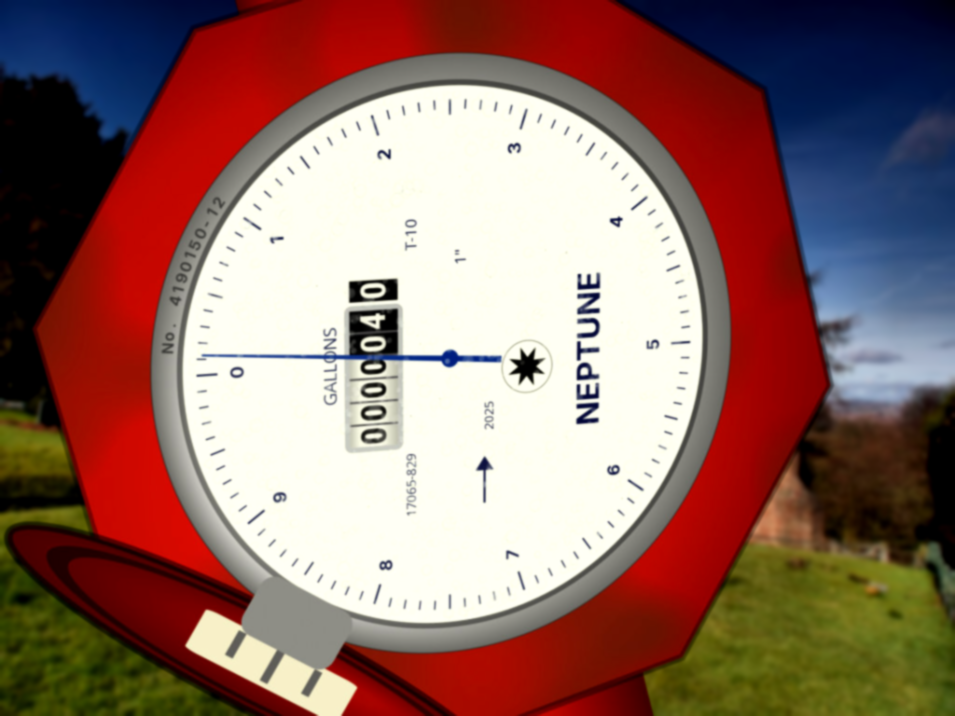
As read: {"value": 40.1, "unit": "gal"}
